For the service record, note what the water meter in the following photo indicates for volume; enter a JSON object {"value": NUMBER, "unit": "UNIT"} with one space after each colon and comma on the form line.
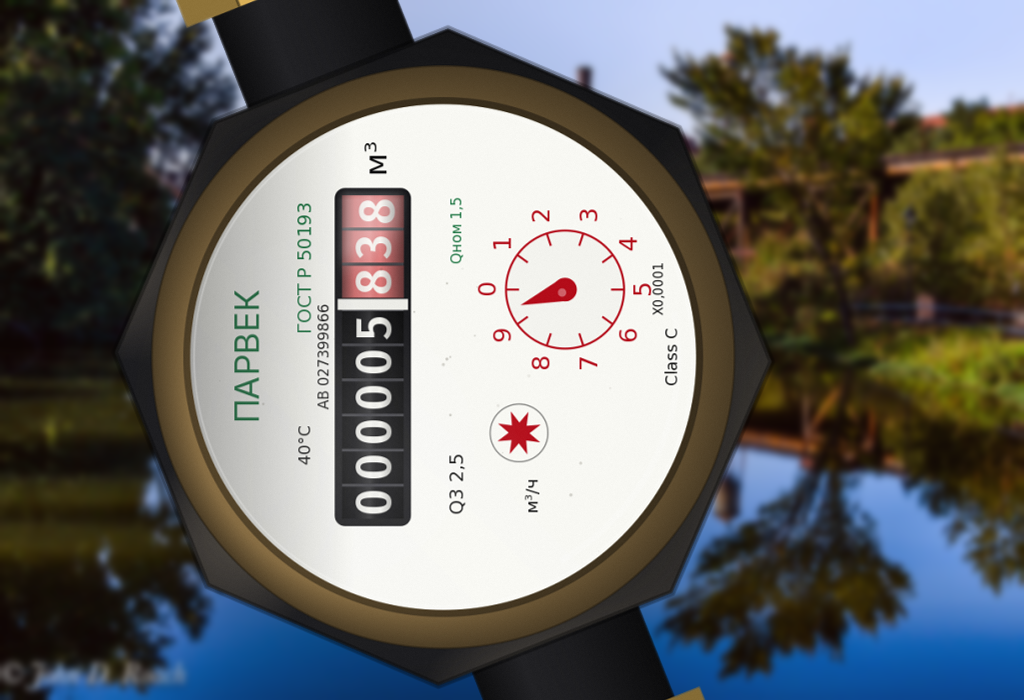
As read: {"value": 5.8379, "unit": "m³"}
